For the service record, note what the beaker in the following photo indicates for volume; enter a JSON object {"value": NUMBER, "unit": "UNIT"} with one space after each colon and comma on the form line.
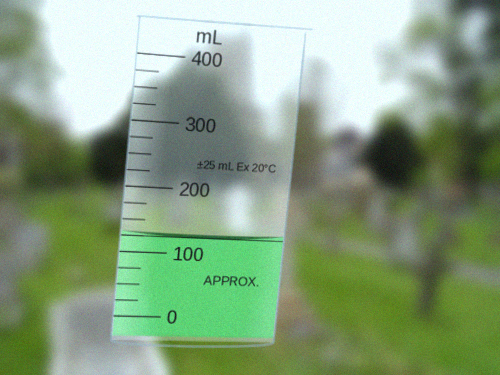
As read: {"value": 125, "unit": "mL"}
